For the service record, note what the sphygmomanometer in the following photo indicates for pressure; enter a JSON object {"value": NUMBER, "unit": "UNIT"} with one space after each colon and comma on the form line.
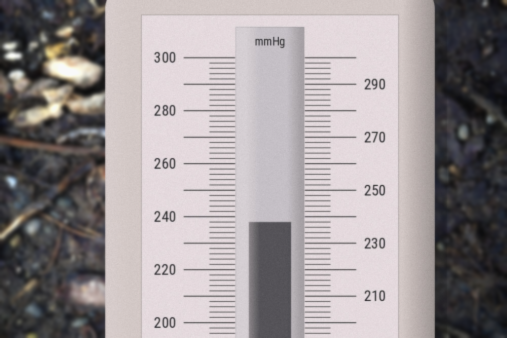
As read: {"value": 238, "unit": "mmHg"}
